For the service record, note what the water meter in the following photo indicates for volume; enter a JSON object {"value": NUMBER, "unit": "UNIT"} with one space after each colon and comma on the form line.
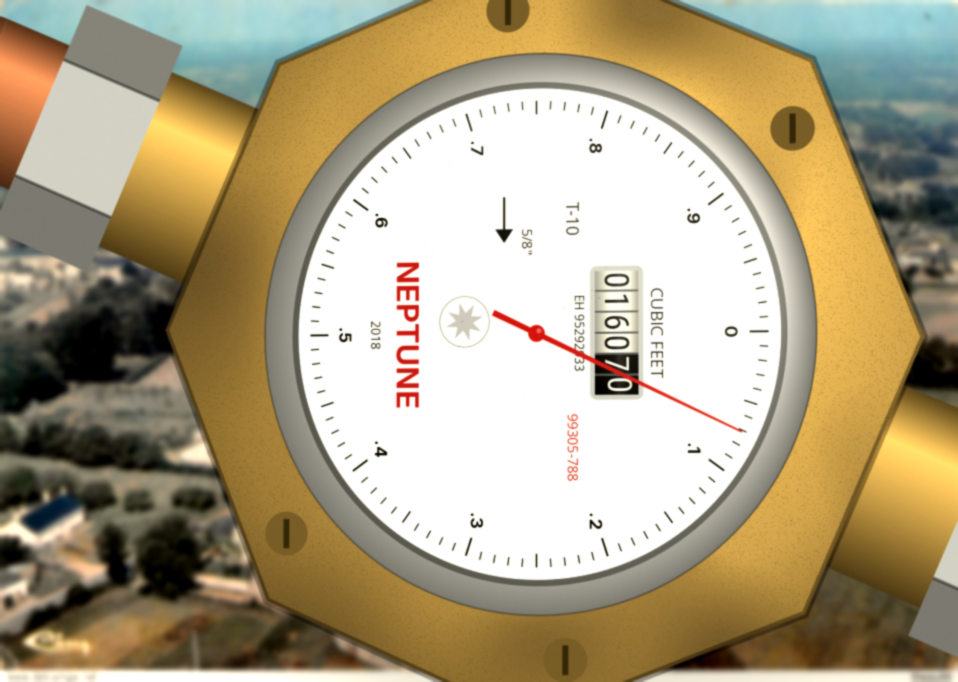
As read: {"value": 16070.07, "unit": "ft³"}
